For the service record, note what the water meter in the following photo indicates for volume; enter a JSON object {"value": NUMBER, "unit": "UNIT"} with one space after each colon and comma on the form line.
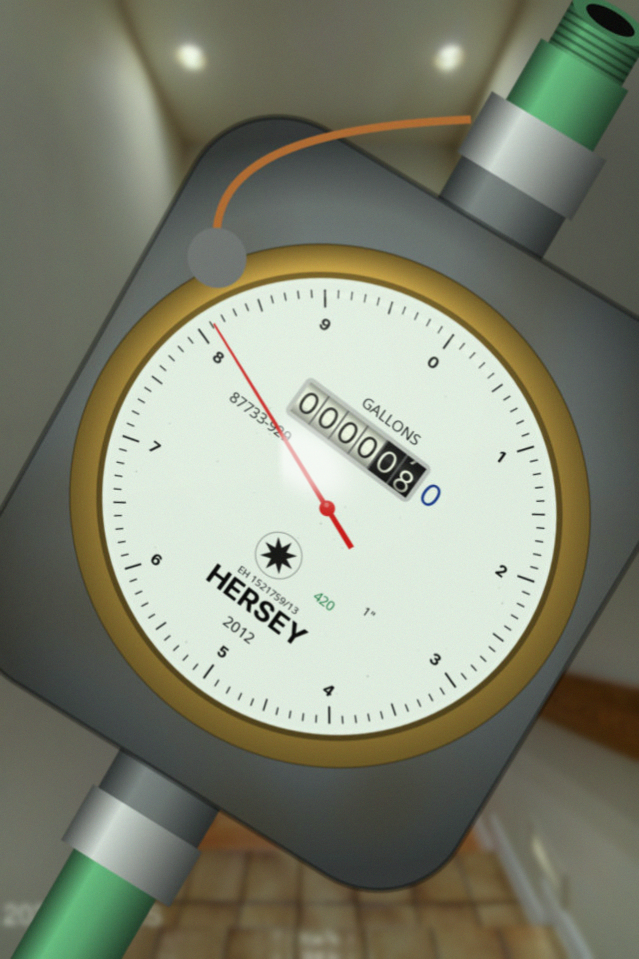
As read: {"value": 78.1, "unit": "gal"}
